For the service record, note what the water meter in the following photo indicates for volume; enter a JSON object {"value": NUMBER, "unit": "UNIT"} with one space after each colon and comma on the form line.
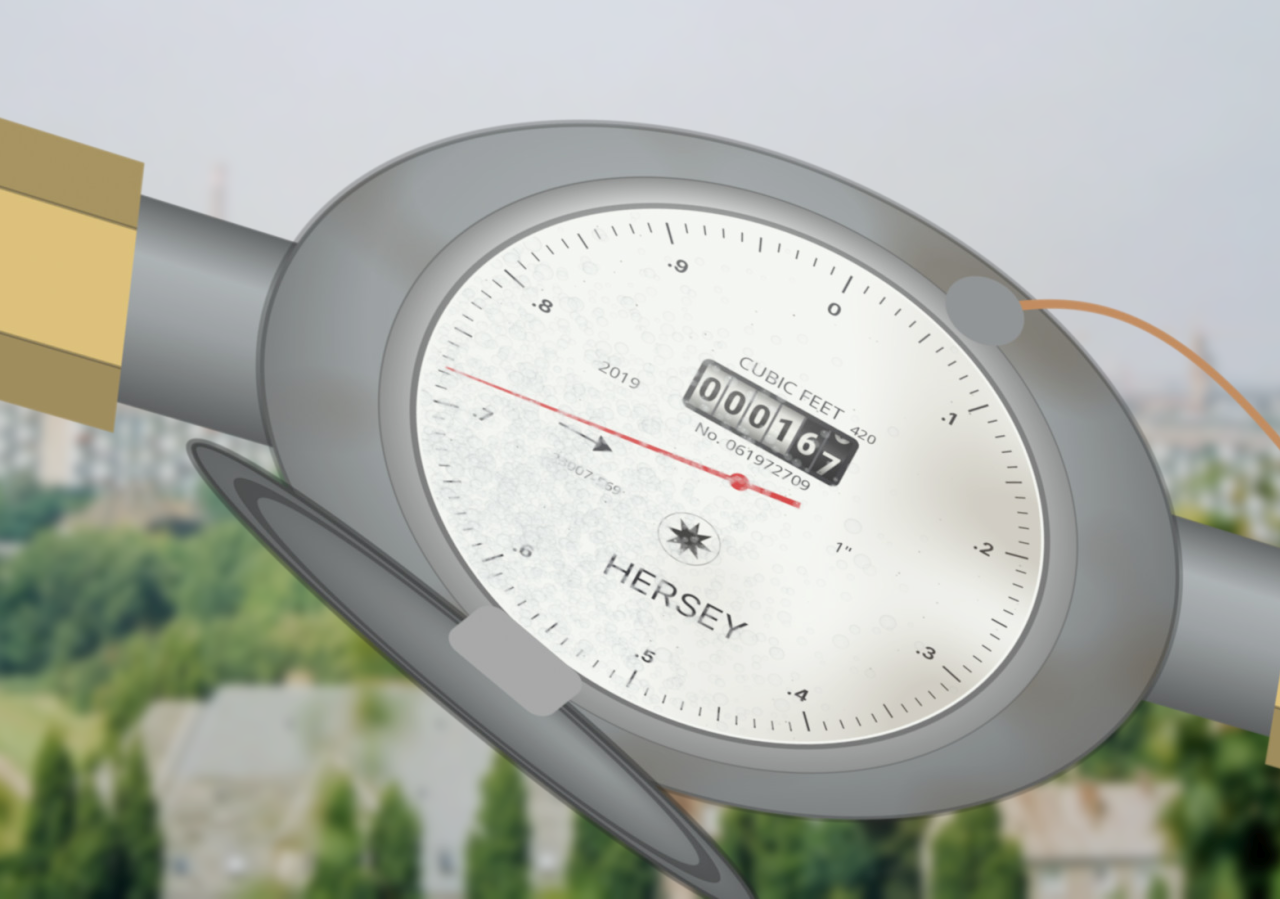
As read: {"value": 166.72, "unit": "ft³"}
